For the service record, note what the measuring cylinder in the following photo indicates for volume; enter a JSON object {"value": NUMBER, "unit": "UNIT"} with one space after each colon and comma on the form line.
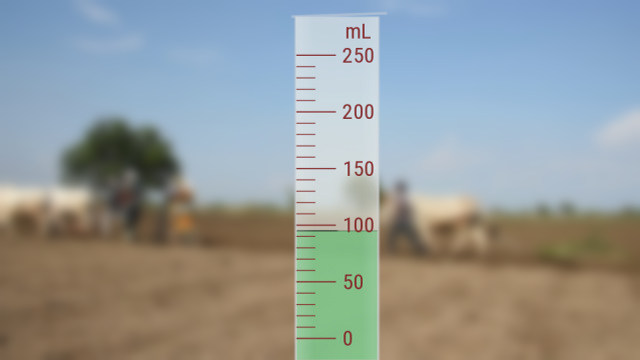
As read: {"value": 95, "unit": "mL"}
